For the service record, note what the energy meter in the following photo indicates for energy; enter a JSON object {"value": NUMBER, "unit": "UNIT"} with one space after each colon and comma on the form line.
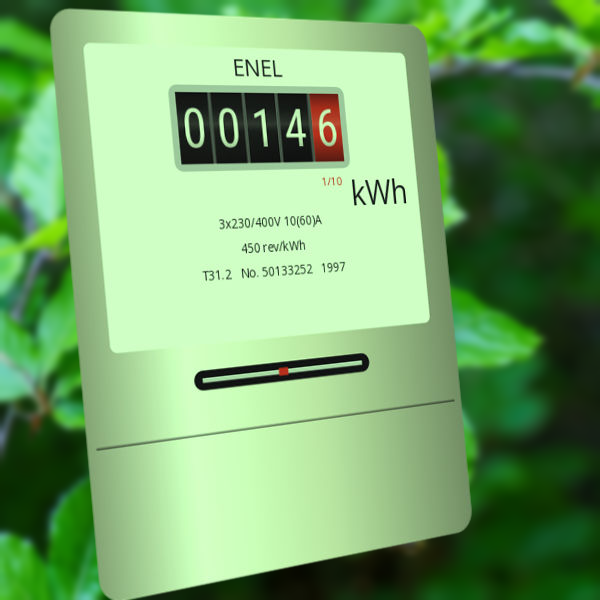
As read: {"value": 14.6, "unit": "kWh"}
